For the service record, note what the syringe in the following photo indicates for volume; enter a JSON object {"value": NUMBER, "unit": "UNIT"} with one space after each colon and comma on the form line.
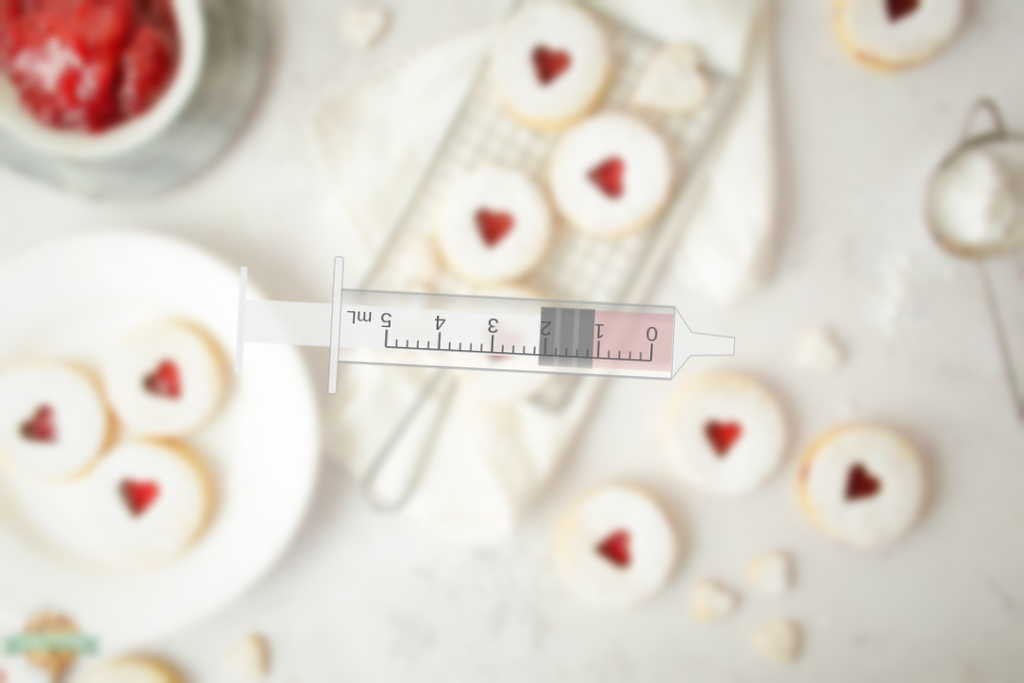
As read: {"value": 1.1, "unit": "mL"}
